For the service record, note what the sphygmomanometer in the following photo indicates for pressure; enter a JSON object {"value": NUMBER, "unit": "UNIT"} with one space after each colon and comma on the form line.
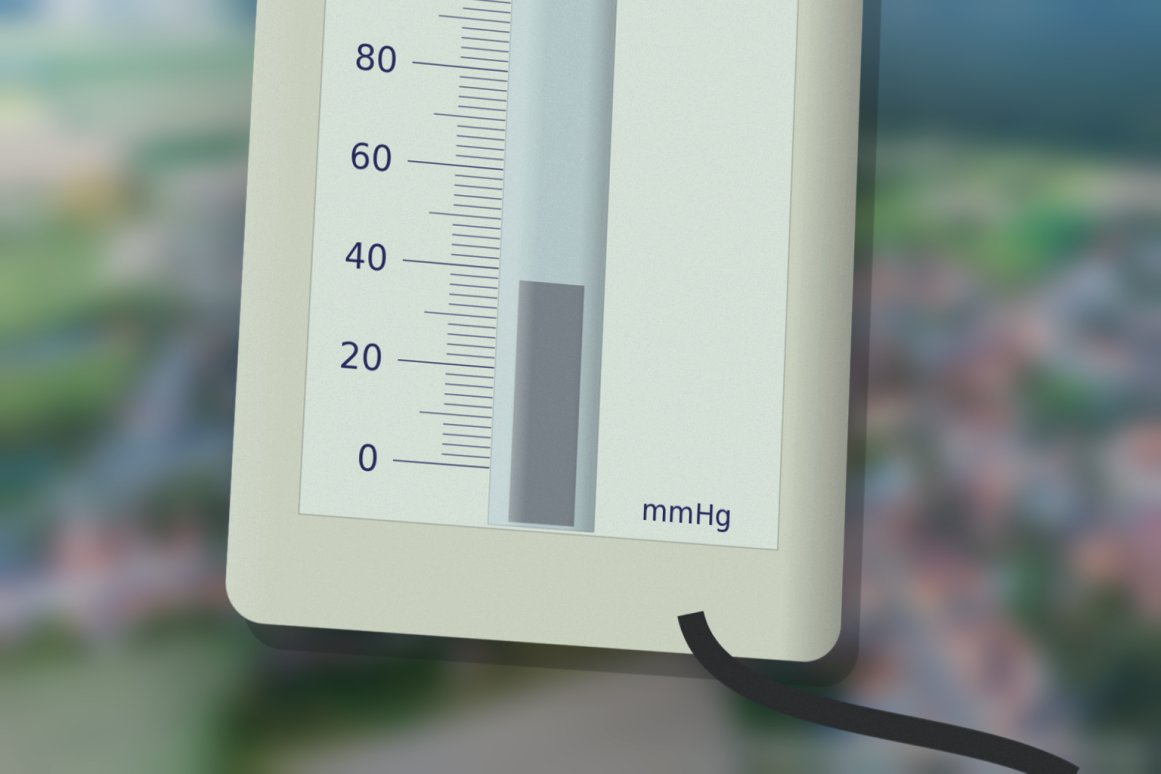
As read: {"value": 38, "unit": "mmHg"}
